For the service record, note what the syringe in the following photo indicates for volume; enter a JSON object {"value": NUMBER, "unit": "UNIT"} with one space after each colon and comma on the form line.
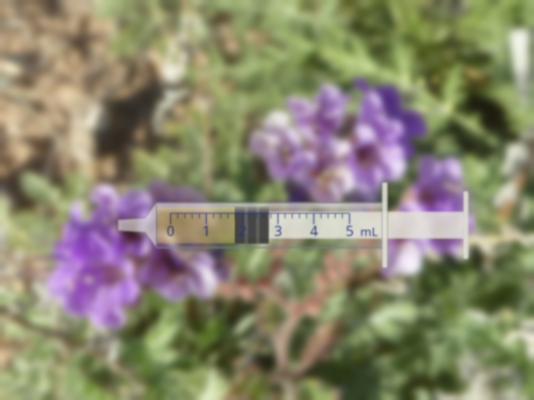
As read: {"value": 1.8, "unit": "mL"}
